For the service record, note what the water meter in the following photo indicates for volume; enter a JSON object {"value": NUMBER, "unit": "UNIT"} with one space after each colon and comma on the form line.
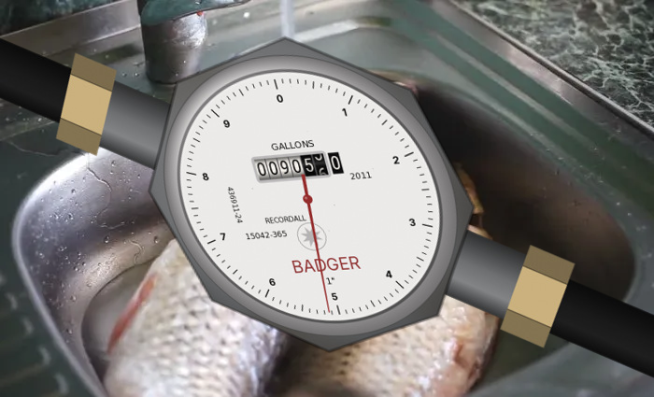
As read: {"value": 90555.1, "unit": "gal"}
